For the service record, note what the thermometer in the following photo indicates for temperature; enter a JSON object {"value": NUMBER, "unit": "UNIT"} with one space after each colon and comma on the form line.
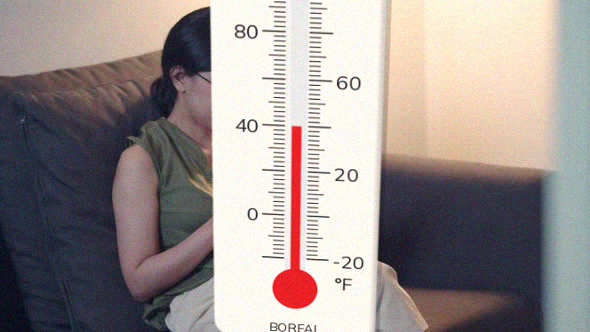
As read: {"value": 40, "unit": "°F"}
